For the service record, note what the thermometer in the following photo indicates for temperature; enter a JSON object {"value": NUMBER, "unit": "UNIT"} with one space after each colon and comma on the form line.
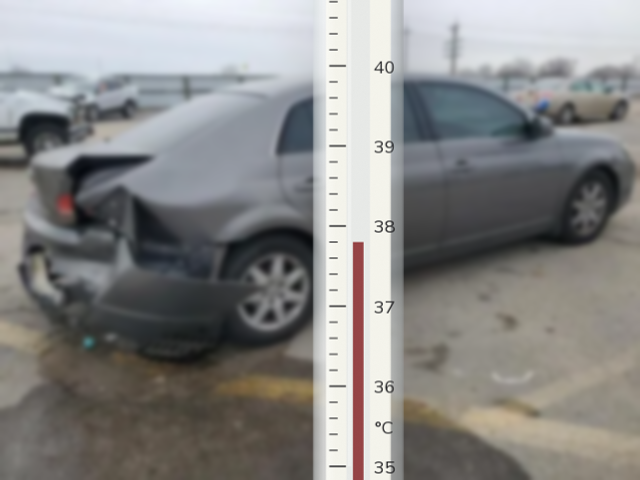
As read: {"value": 37.8, "unit": "°C"}
